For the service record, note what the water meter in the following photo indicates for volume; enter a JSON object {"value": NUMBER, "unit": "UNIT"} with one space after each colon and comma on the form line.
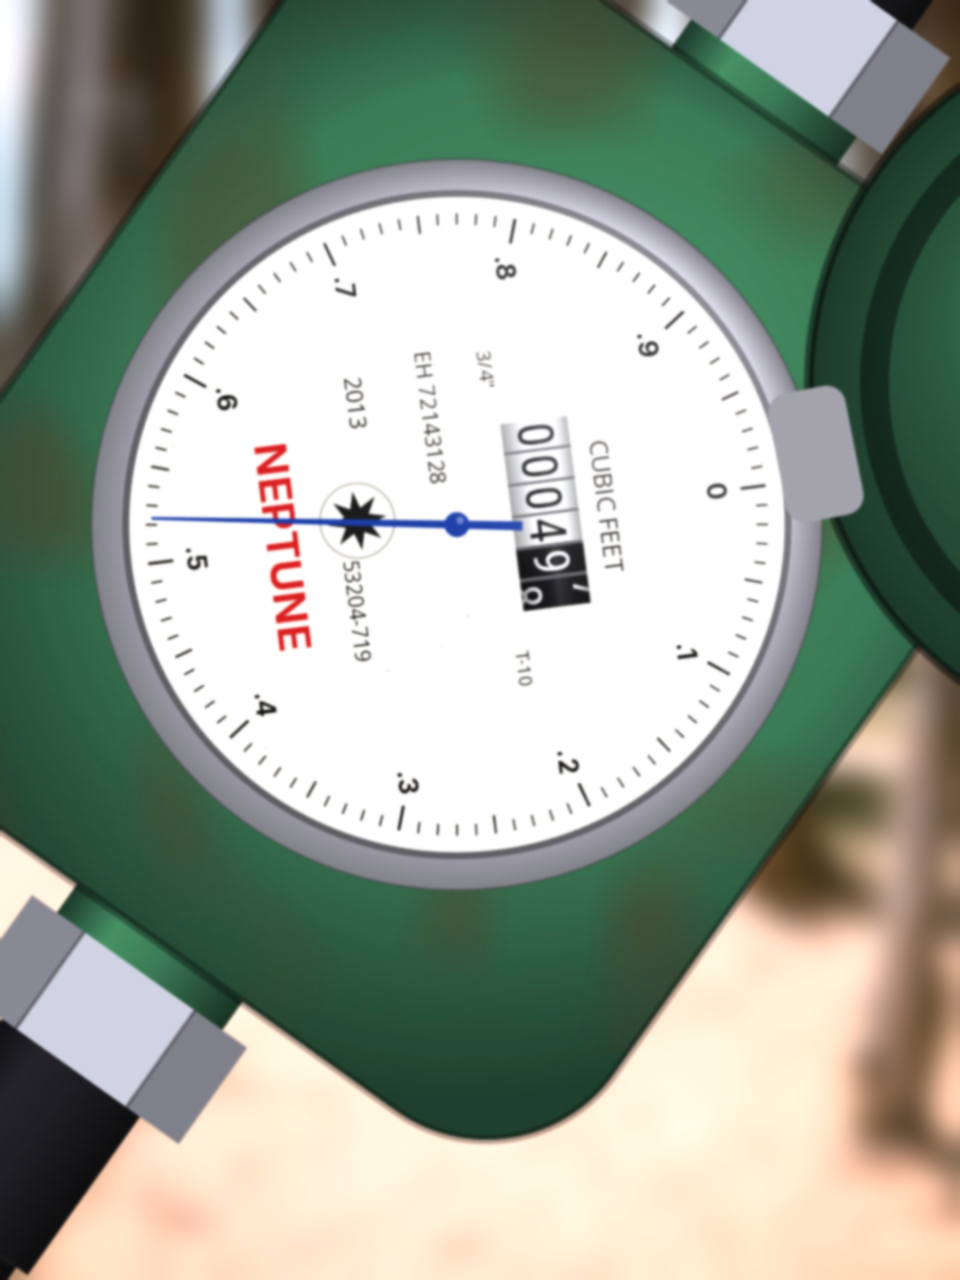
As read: {"value": 497.52, "unit": "ft³"}
